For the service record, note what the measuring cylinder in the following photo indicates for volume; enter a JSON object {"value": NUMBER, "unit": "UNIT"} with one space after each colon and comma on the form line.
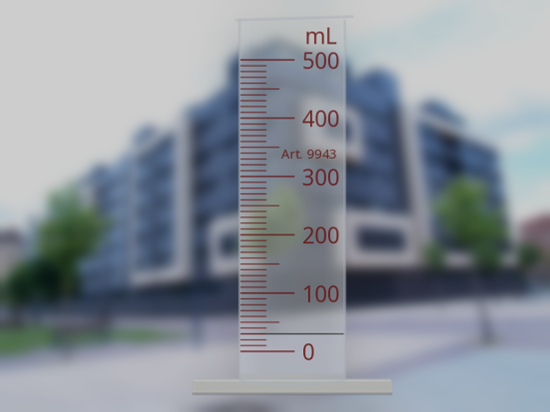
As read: {"value": 30, "unit": "mL"}
